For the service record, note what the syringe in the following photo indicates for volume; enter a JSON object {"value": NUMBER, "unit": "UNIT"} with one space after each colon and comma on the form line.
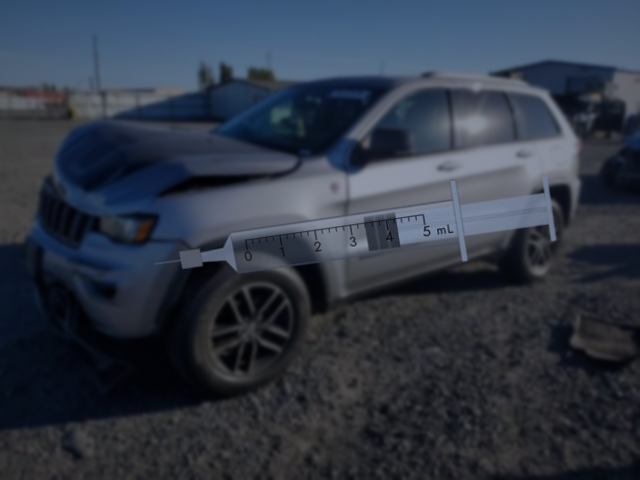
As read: {"value": 3.4, "unit": "mL"}
